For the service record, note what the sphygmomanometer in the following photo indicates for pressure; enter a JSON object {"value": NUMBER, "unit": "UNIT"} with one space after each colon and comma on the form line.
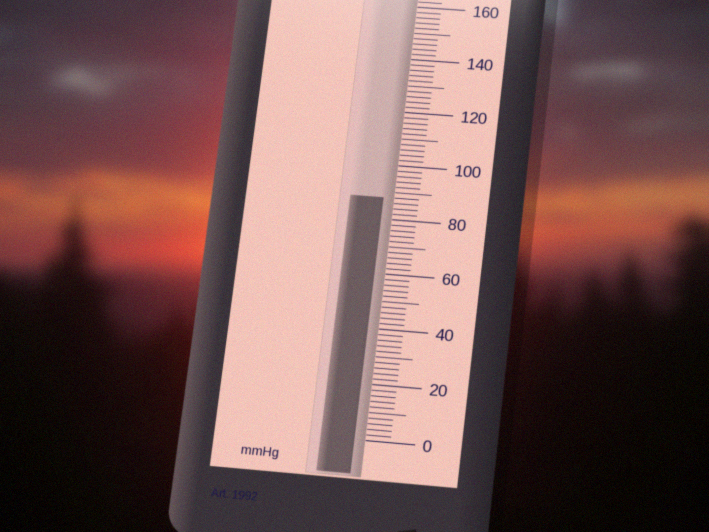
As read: {"value": 88, "unit": "mmHg"}
